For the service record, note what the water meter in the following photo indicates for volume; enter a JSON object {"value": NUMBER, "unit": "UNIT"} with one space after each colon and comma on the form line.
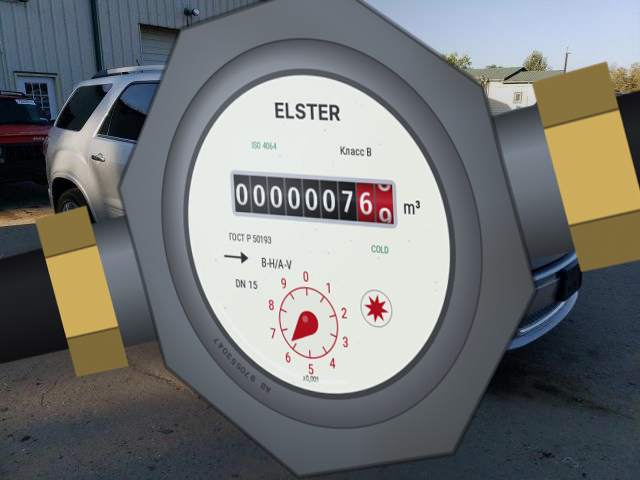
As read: {"value": 7.686, "unit": "m³"}
